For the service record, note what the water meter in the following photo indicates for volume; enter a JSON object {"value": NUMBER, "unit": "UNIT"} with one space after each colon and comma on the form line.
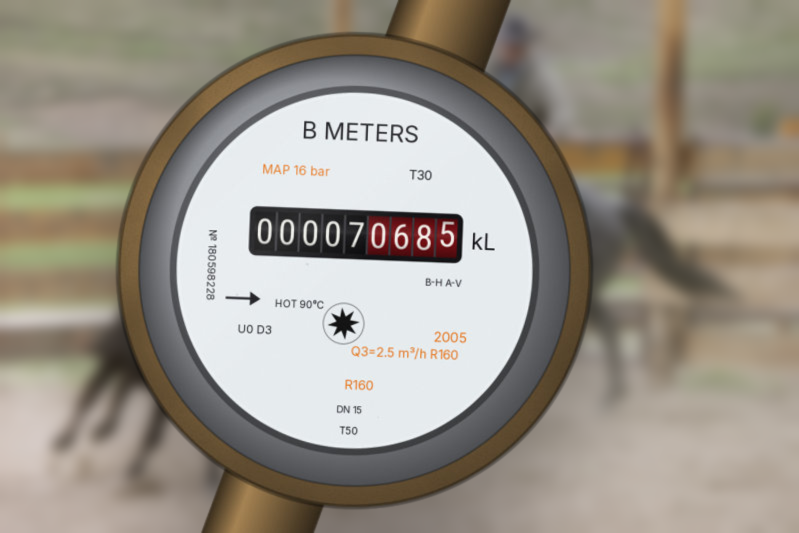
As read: {"value": 7.0685, "unit": "kL"}
